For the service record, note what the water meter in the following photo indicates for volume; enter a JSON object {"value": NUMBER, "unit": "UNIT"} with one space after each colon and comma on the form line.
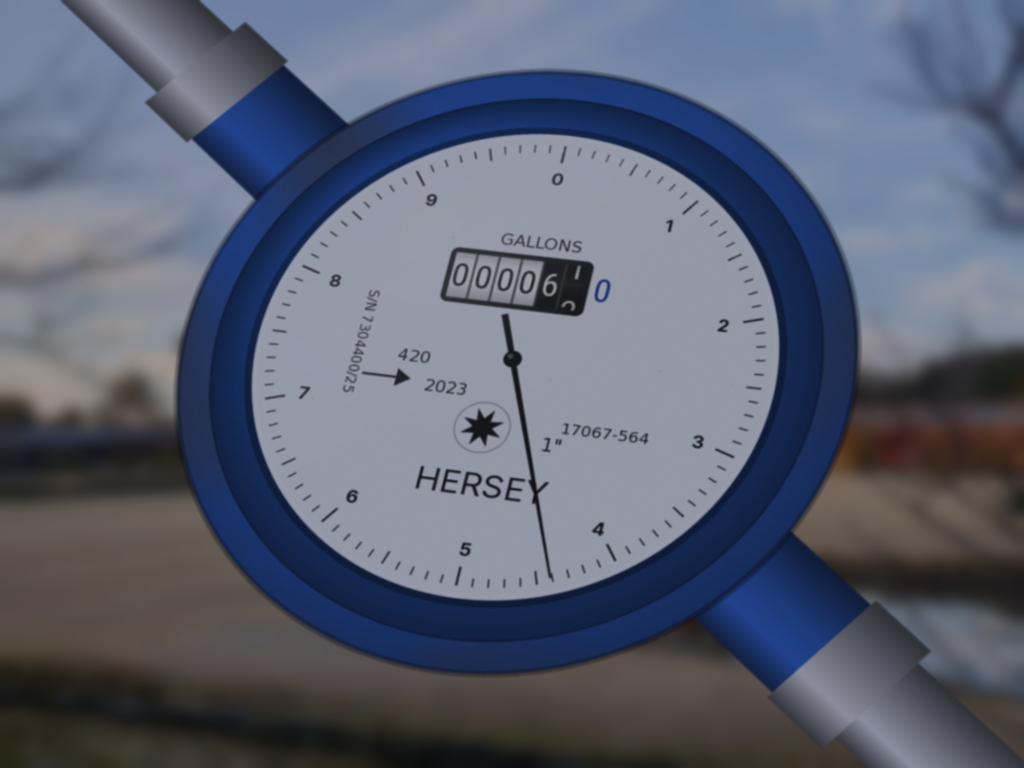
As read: {"value": 614.4, "unit": "gal"}
